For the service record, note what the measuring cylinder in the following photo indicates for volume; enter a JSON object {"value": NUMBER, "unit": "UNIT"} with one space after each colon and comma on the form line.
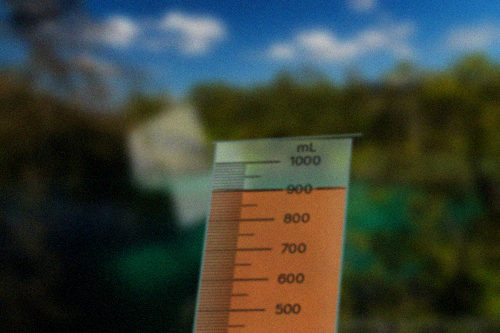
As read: {"value": 900, "unit": "mL"}
